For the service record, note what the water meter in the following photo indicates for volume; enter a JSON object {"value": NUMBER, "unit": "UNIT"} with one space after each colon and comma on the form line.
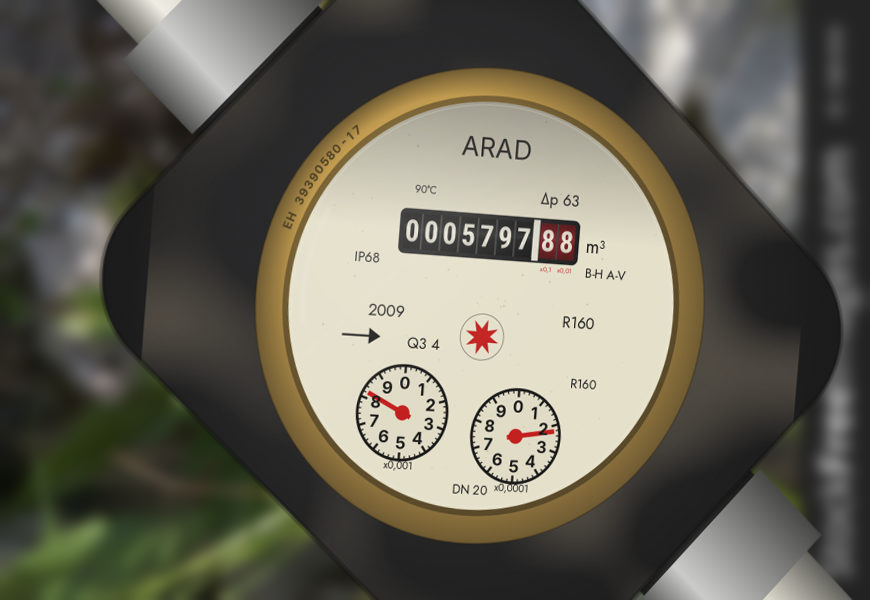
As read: {"value": 5797.8882, "unit": "m³"}
